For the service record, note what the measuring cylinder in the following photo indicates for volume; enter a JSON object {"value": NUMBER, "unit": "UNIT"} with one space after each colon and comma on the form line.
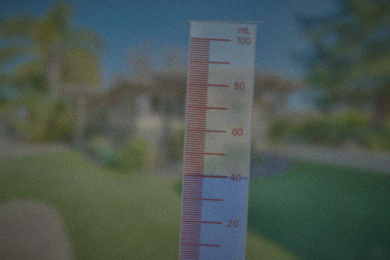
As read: {"value": 40, "unit": "mL"}
